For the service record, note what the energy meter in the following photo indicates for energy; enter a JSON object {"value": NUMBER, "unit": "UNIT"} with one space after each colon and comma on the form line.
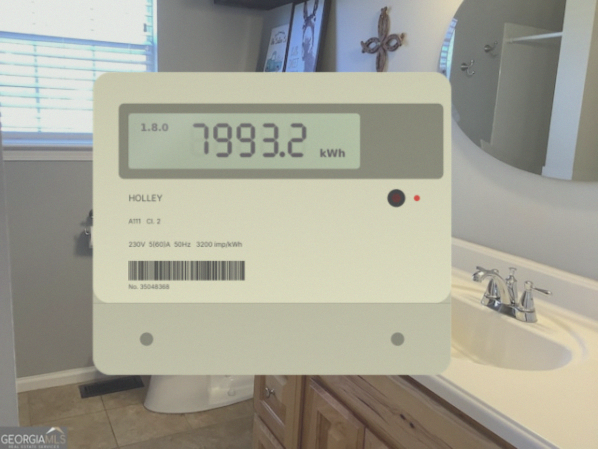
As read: {"value": 7993.2, "unit": "kWh"}
